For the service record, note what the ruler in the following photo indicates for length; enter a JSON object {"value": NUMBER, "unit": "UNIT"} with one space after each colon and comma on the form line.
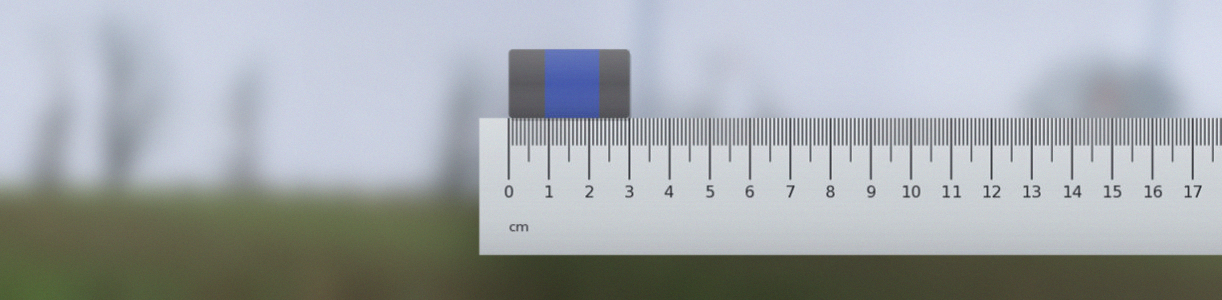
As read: {"value": 3, "unit": "cm"}
